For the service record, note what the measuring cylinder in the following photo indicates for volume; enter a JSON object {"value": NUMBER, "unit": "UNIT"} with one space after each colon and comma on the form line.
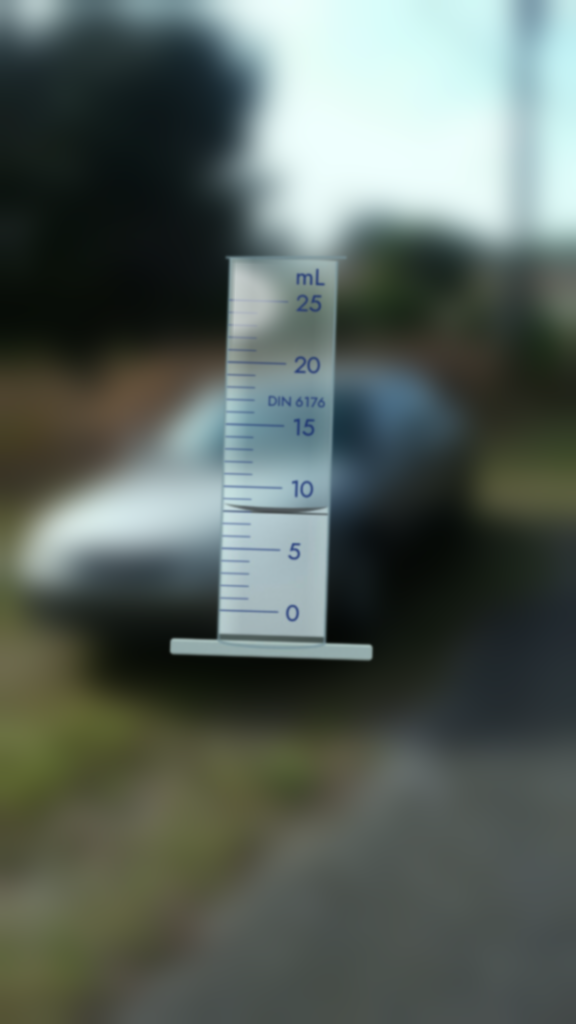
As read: {"value": 8, "unit": "mL"}
